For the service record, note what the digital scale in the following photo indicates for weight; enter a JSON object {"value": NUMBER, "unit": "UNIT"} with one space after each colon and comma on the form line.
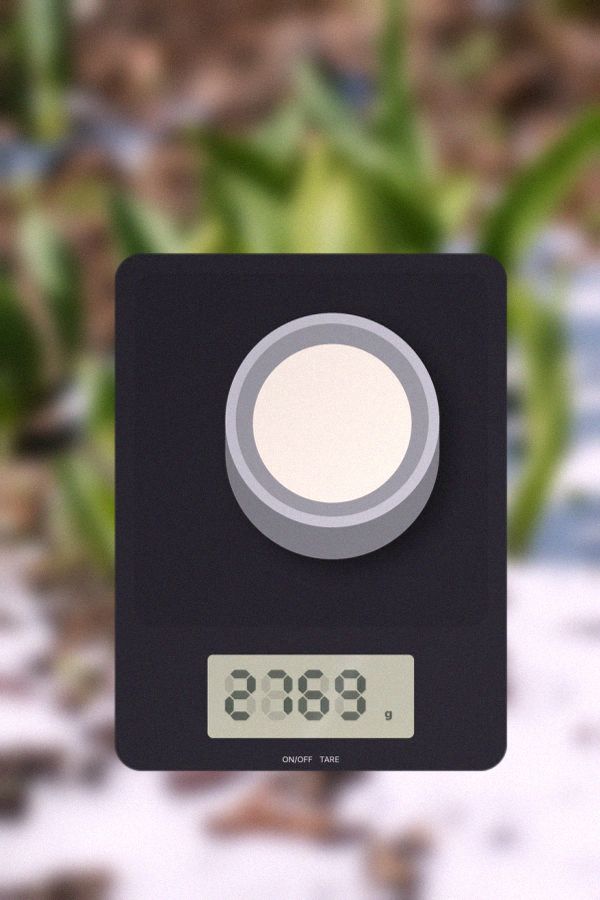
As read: {"value": 2769, "unit": "g"}
